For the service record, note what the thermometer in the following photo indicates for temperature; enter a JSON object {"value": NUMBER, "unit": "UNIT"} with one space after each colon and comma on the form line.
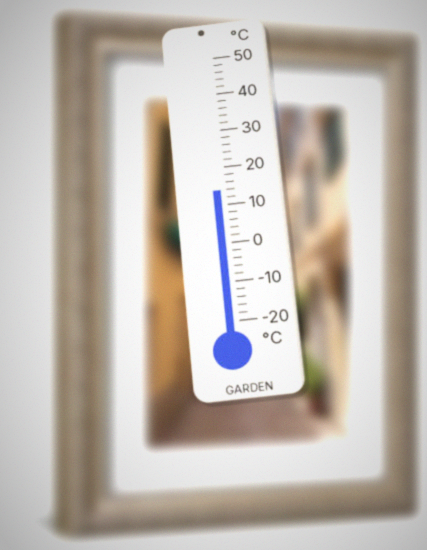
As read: {"value": 14, "unit": "°C"}
